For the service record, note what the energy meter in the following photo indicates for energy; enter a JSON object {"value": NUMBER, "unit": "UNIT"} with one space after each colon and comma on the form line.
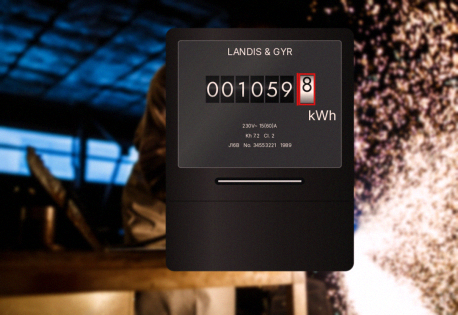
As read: {"value": 1059.8, "unit": "kWh"}
